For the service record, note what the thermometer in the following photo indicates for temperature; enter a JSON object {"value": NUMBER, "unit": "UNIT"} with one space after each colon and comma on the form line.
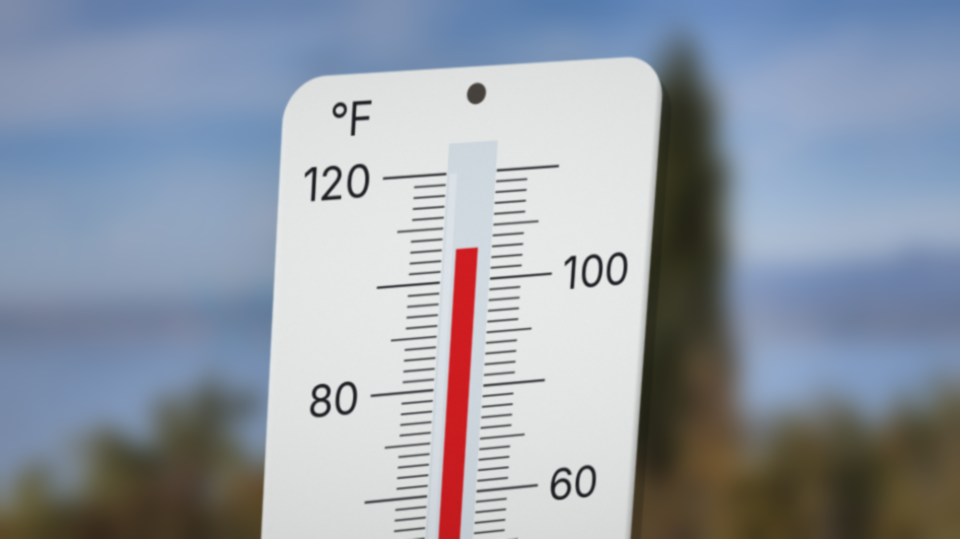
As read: {"value": 106, "unit": "°F"}
